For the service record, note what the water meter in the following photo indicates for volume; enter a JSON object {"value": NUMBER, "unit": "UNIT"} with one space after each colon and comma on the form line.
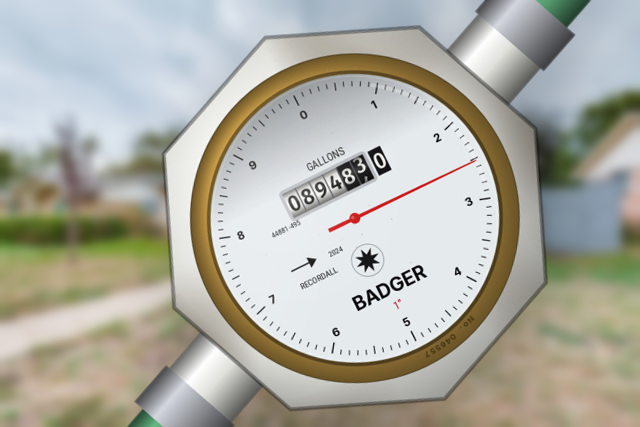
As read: {"value": 894832.5, "unit": "gal"}
